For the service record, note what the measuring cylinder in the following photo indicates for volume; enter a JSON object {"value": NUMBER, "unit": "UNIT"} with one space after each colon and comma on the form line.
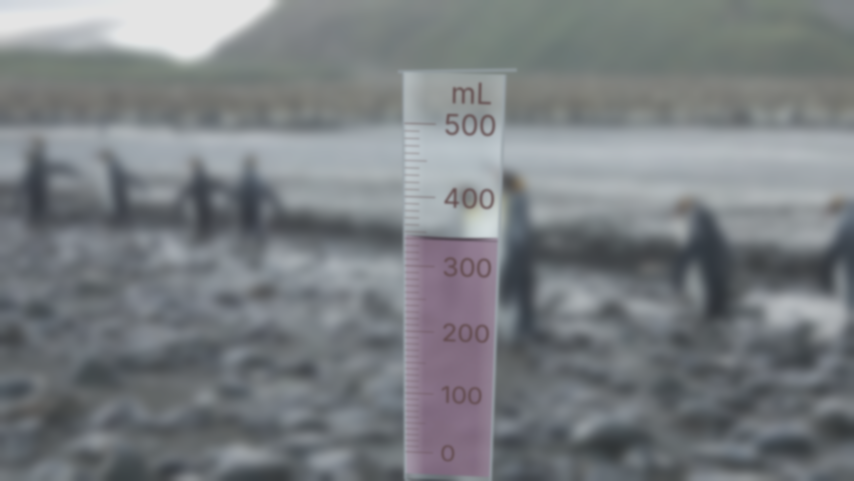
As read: {"value": 340, "unit": "mL"}
